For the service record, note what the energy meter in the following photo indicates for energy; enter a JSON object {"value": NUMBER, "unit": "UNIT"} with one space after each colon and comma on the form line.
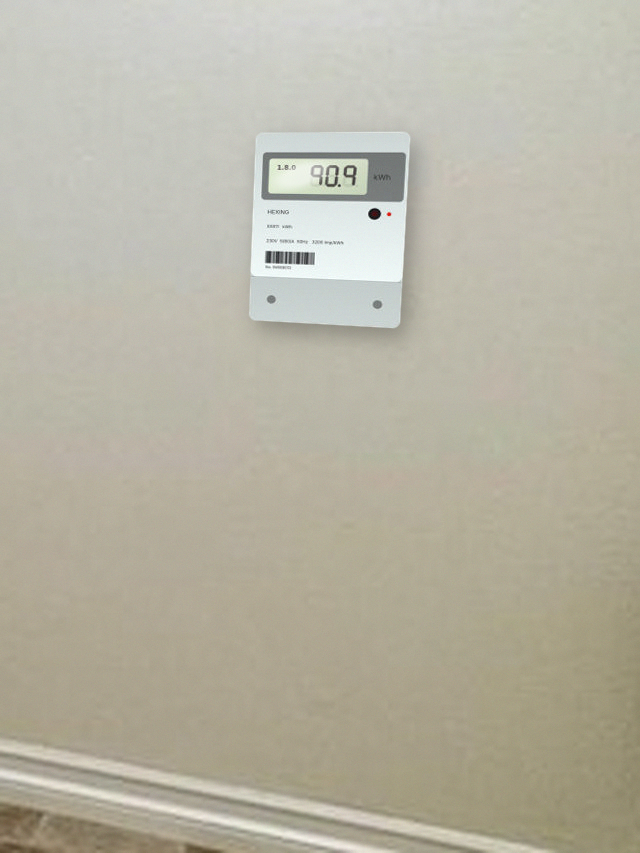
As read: {"value": 90.9, "unit": "kWh"}
